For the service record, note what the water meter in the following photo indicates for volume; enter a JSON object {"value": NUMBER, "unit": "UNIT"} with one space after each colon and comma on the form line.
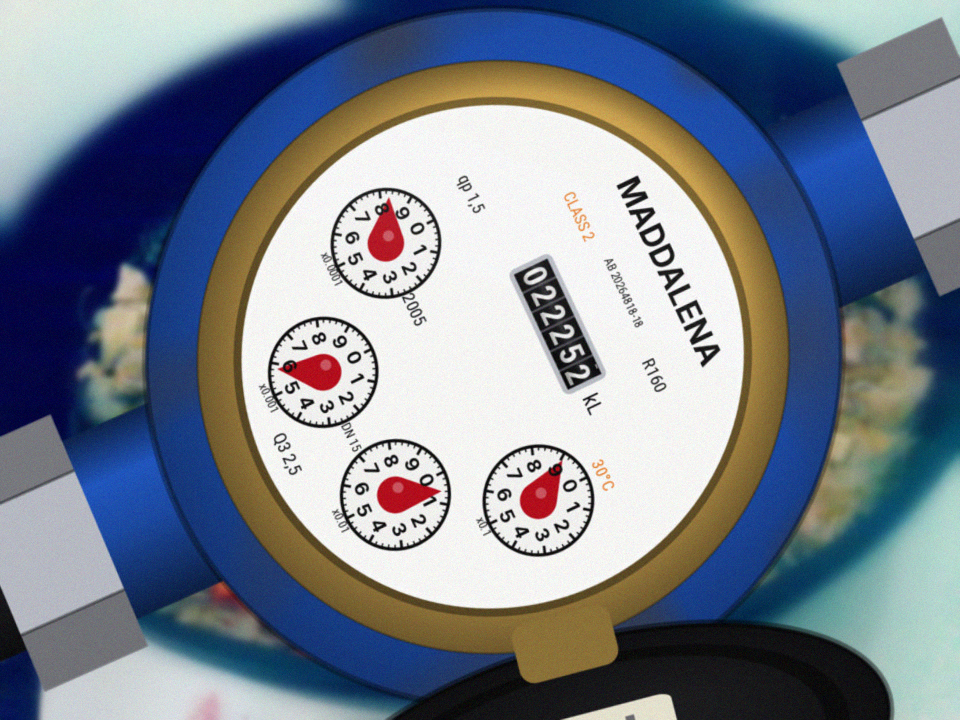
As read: {"value": 22251.9058, "unit": "kL"}
